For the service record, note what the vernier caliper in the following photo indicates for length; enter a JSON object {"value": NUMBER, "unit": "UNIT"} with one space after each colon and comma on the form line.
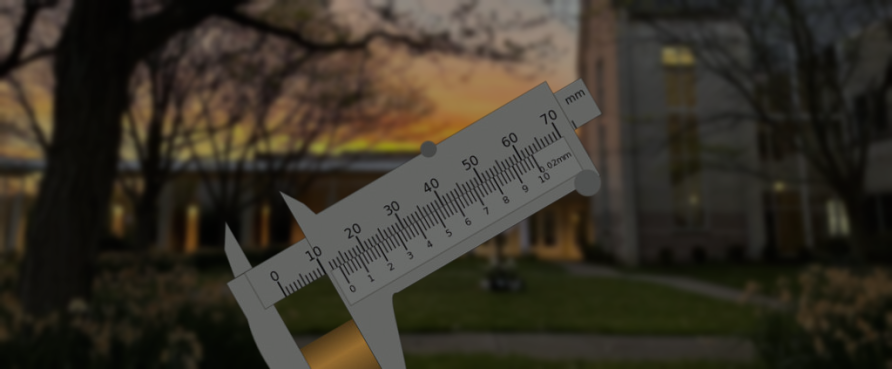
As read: {"value": 13.5, "unit": "mm"}
